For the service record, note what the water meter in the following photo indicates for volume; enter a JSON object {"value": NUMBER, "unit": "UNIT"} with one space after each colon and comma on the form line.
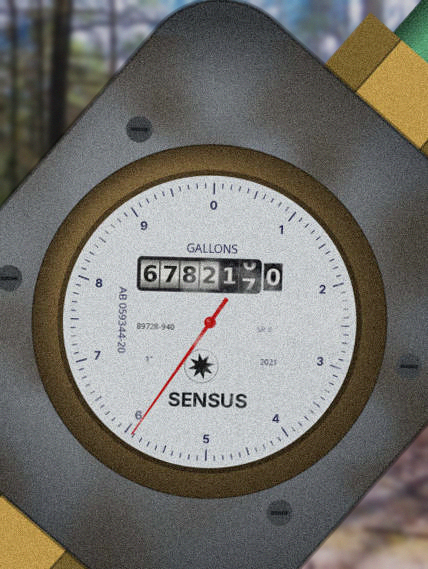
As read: {"value": 6782165.9, "unit": "gal"}
